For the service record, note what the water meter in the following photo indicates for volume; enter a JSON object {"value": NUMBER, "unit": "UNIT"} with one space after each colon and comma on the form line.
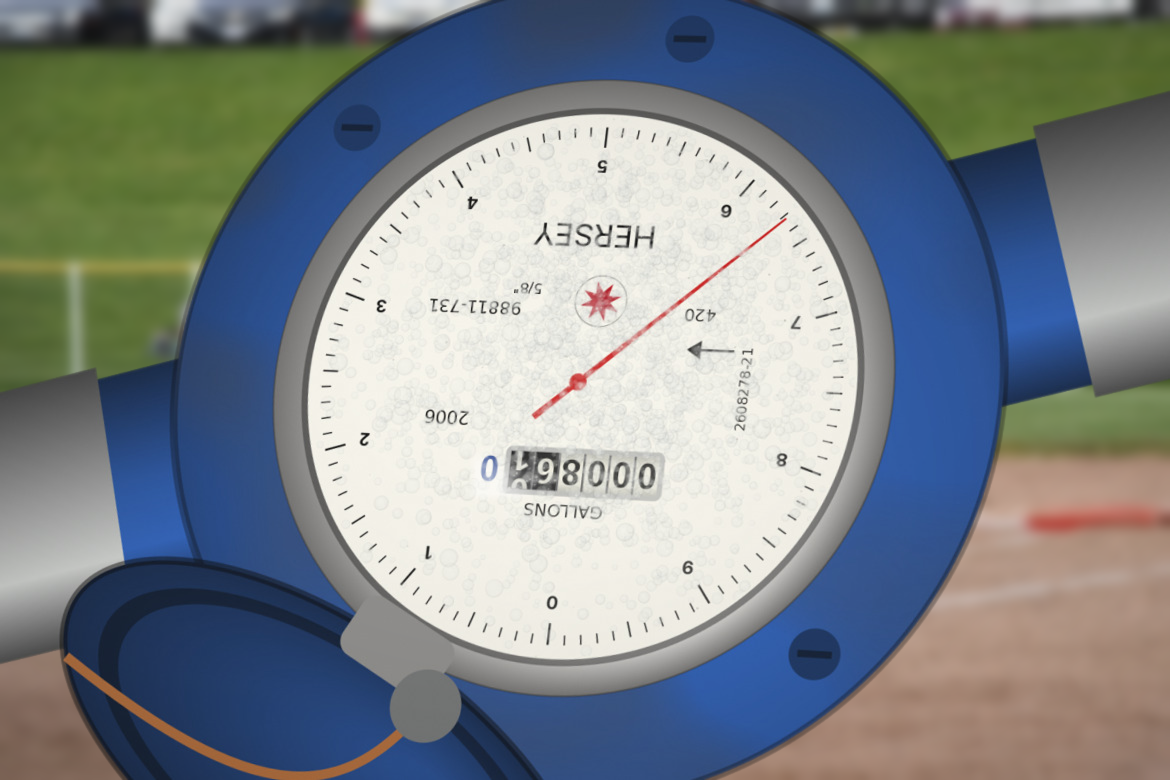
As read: {"value": 8606.3, "unit": "gal"}
